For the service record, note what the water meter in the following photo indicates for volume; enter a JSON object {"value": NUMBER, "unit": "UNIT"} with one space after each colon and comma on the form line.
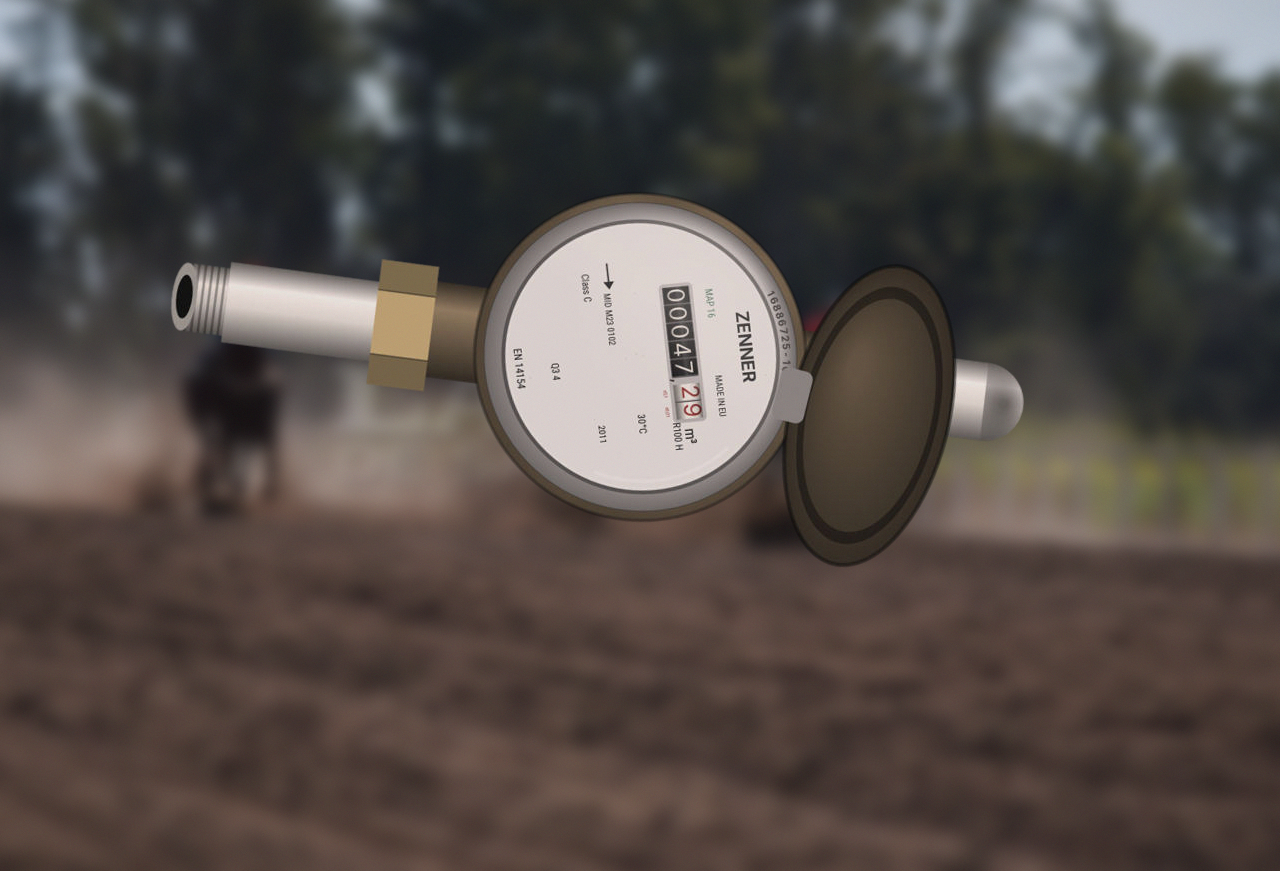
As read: {"value": 47.29, "unit": "m³"}
